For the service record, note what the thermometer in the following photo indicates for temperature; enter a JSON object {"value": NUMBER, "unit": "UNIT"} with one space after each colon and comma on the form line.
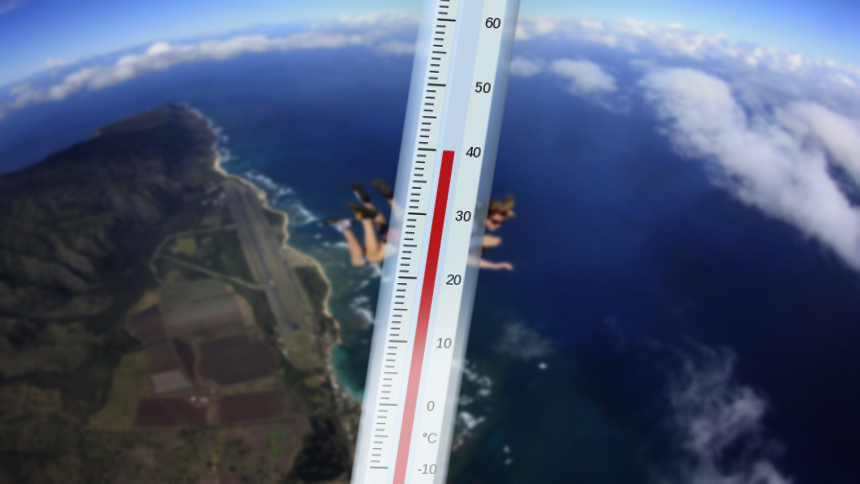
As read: {"value": 40, "unit": "°C"}
